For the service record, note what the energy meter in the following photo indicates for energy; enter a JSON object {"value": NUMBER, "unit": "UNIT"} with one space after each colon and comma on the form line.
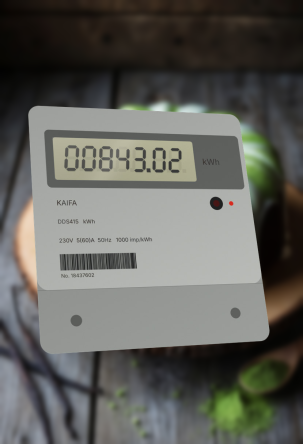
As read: {"value": 843.02, "unit": "kWh"}
